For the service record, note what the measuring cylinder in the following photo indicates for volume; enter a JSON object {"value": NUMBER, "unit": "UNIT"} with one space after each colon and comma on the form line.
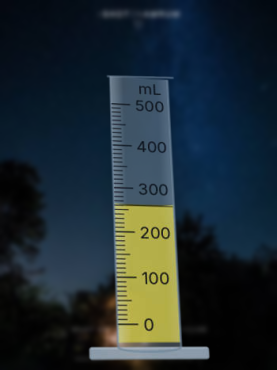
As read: {"value": 260, "unit": "mL"}
